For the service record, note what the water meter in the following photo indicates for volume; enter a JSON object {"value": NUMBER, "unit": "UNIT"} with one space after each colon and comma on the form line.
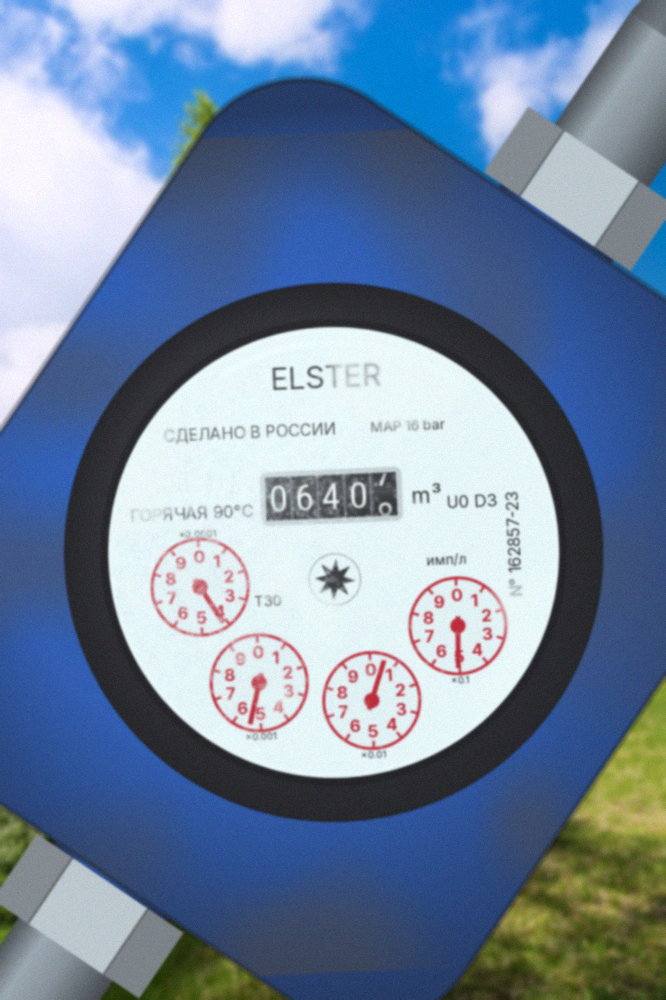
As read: {"value": 6407.5054, "unit": "m³"}
